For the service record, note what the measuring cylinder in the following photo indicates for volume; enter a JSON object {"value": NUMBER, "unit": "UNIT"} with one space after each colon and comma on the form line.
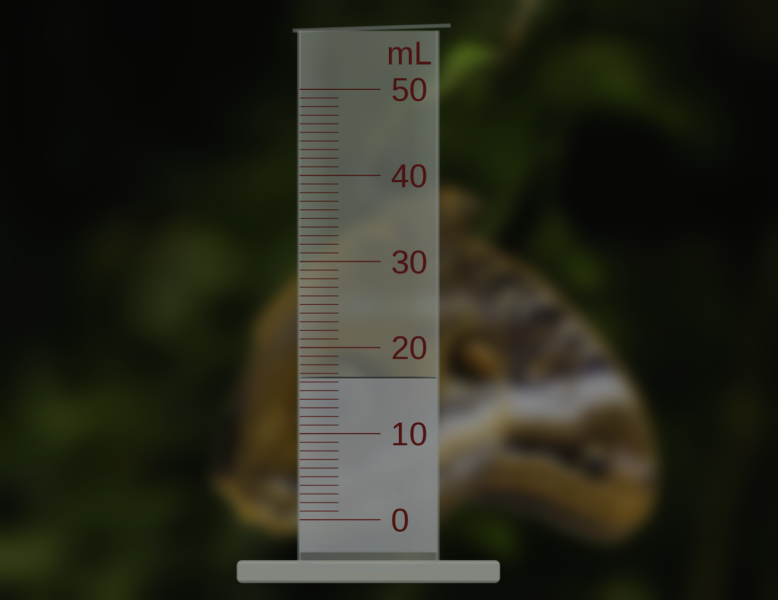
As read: {"value": 16.5, "unit": "mL"}
